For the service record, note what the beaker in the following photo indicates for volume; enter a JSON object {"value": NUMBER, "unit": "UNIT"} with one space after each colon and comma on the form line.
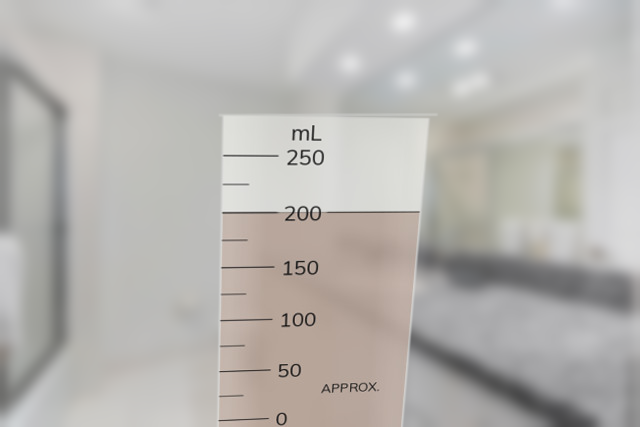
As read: {"value": 200, "unit": "mL"}
